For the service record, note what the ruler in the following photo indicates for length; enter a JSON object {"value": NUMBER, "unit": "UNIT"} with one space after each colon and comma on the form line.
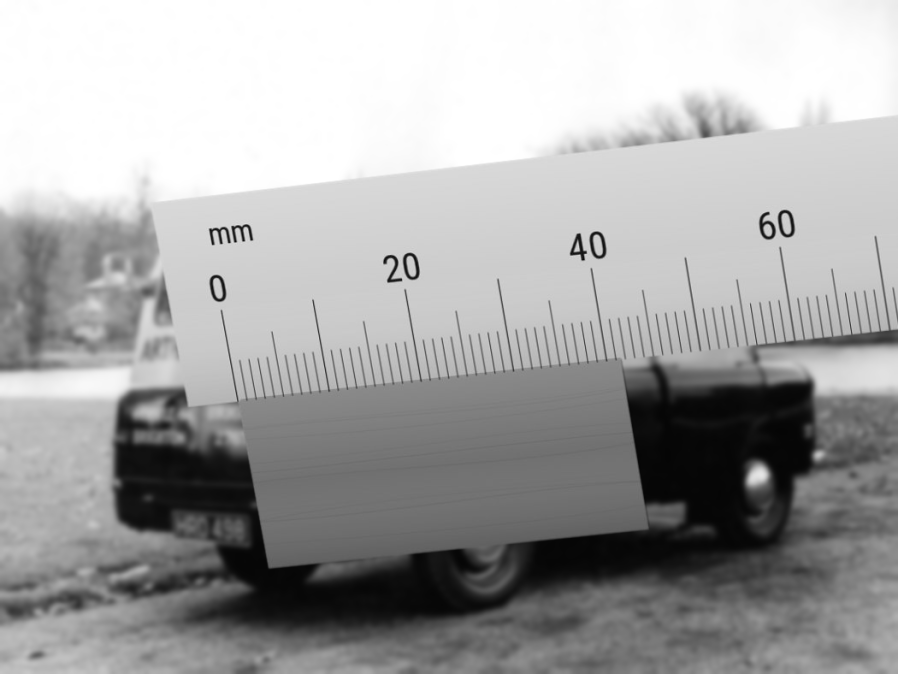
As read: {"value": 41.5, "unit": "mm"}
